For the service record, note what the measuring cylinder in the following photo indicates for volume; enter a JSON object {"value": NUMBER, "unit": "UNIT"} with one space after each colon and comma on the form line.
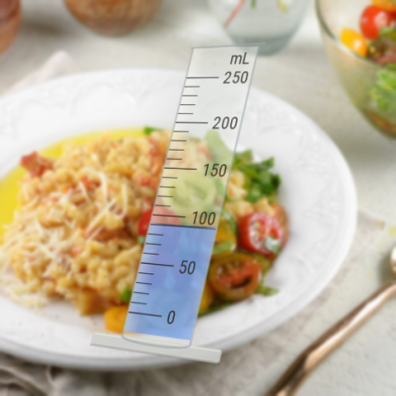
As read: {"value": 90, "unit": "mL"}
